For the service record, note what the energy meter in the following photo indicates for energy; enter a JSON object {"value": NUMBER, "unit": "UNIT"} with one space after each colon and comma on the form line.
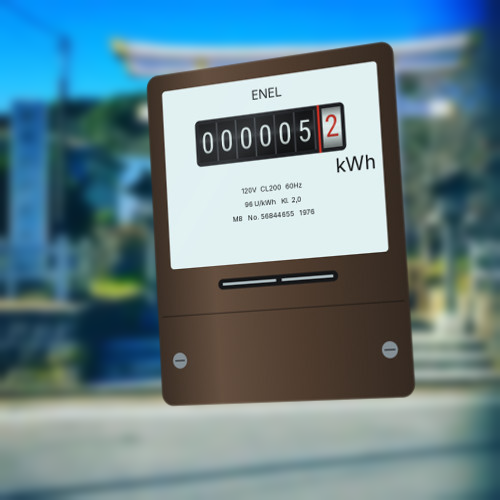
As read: {"value": 5.2, "unit": "kWh"}
